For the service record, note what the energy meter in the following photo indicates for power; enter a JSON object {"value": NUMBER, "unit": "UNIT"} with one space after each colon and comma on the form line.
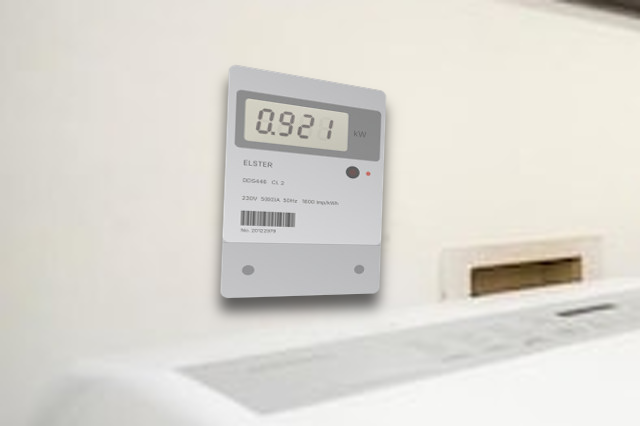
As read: {"value": 0.921, "unit": "kW"}
